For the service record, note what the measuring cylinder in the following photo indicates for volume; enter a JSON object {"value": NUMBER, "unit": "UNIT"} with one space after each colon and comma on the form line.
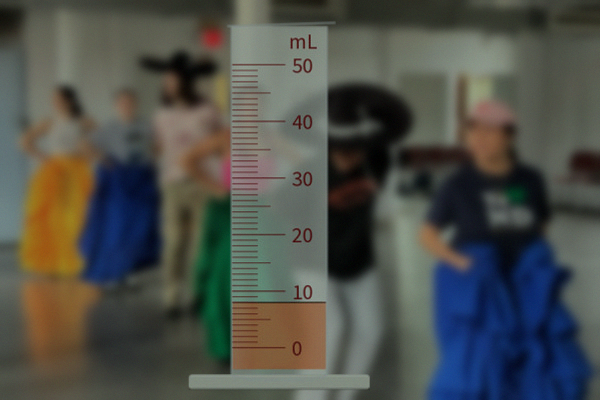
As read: {"value": 8, "unit": "mL"}
